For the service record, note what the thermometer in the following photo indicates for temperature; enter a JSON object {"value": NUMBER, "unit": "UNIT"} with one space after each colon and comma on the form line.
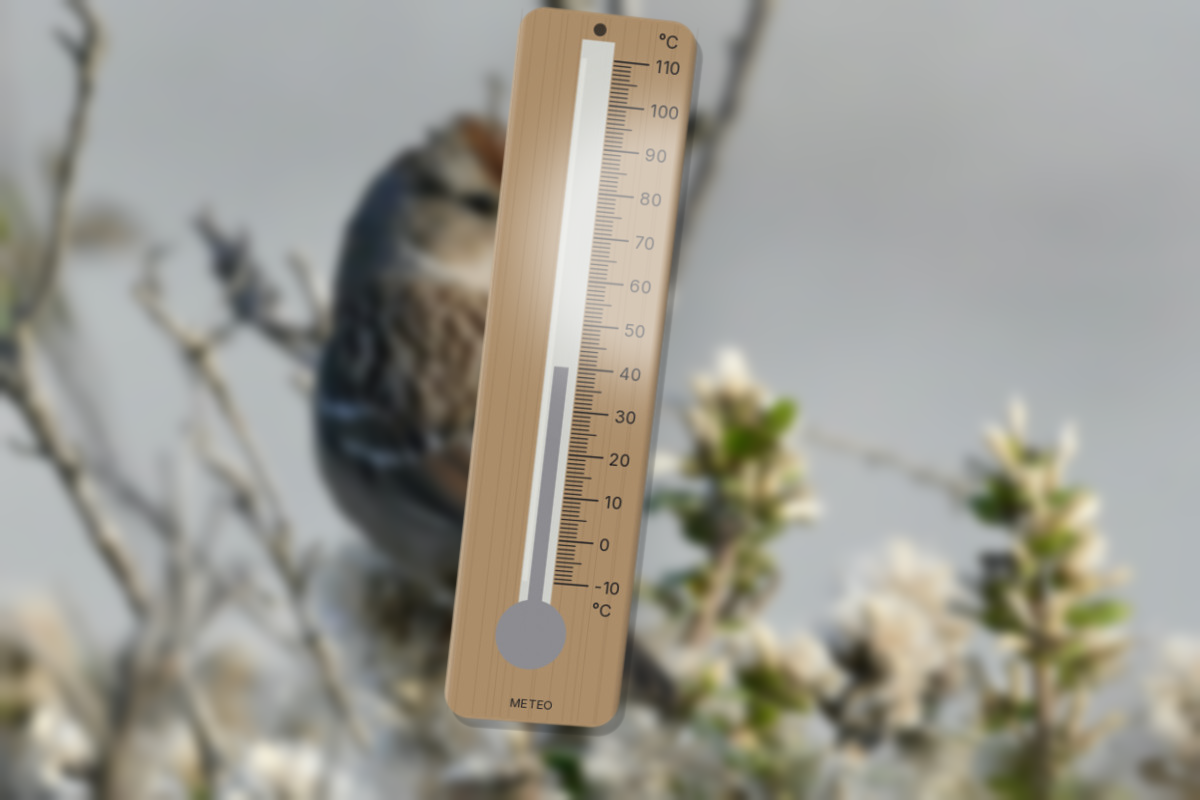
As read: {"value": 40, "unit": "°C"}
